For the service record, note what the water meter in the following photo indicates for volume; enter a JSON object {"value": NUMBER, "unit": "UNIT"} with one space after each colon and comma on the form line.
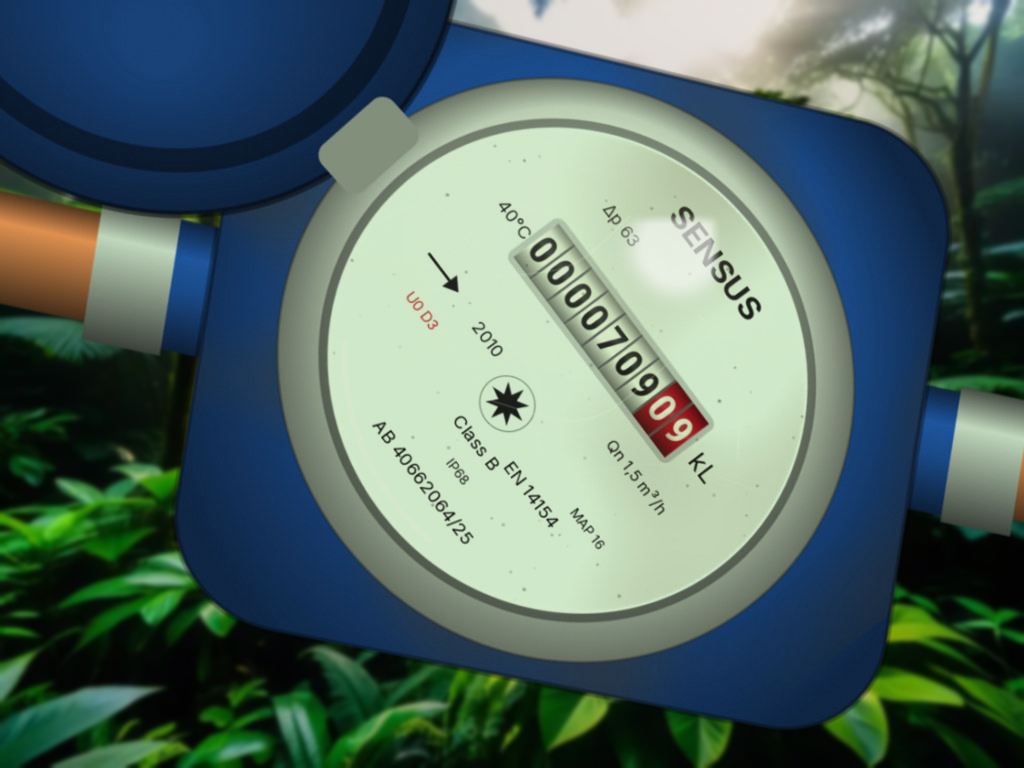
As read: {"value": 709.09, "unit": "kL"}
